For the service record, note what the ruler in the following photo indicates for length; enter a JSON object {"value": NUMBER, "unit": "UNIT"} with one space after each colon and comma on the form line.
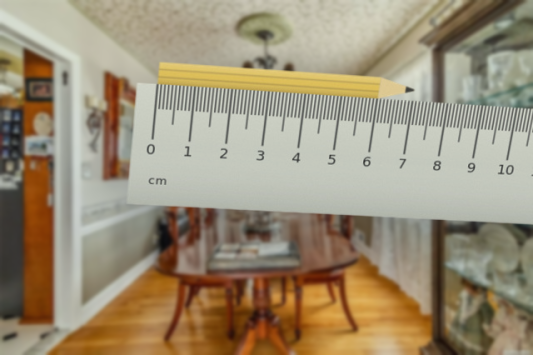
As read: {"value": 7, "unit": "cm"}
